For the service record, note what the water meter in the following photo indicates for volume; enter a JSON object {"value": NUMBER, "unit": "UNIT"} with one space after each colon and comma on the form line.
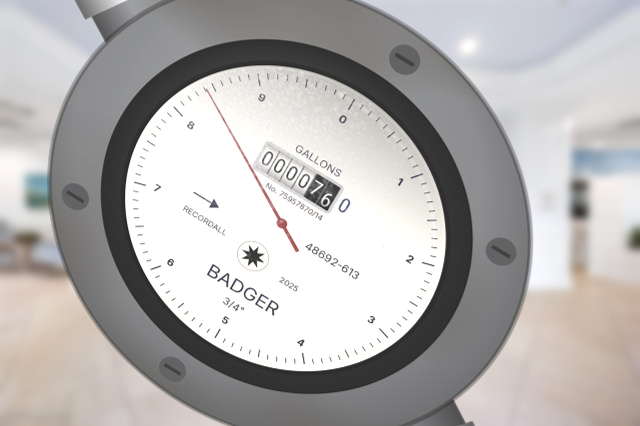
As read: {"value": 758.4, "unit": "gal"}
